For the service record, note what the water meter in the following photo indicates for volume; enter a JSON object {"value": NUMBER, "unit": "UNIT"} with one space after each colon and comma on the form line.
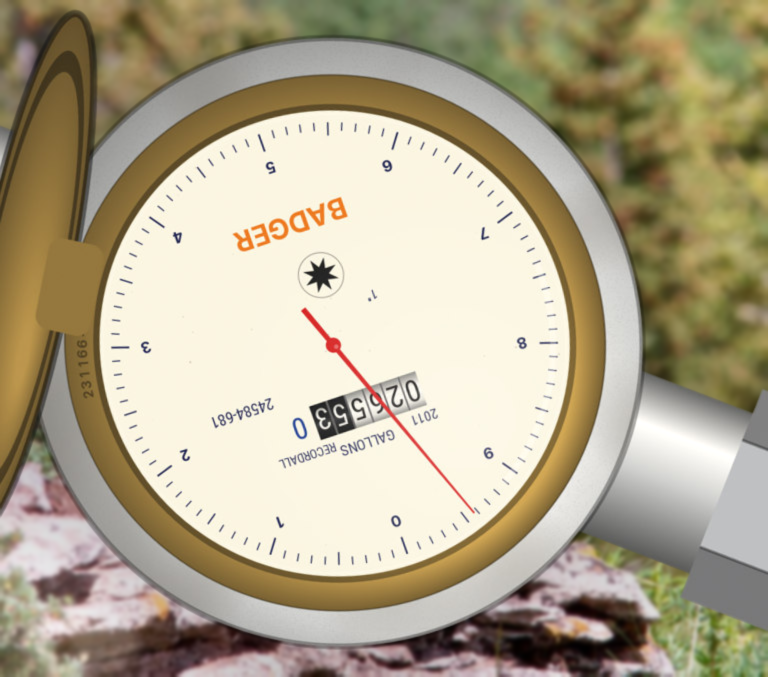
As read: {"value": 265529.4, "unit": "gal"}
